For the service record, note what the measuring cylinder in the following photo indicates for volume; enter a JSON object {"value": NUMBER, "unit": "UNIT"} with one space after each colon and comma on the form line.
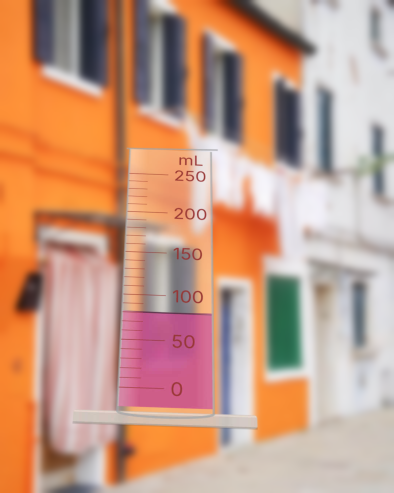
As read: {"value": 80, "unit": "mL"}
